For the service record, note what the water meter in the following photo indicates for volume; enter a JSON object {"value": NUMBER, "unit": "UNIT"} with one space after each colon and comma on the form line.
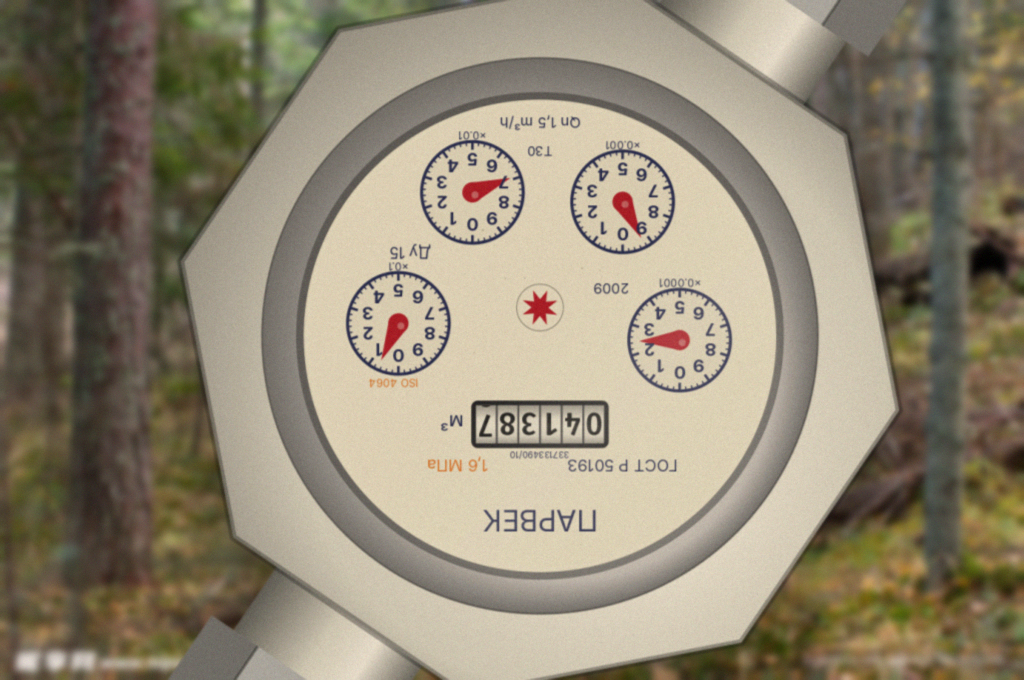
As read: {"value": 41387.0692, "unit": "m³"}
